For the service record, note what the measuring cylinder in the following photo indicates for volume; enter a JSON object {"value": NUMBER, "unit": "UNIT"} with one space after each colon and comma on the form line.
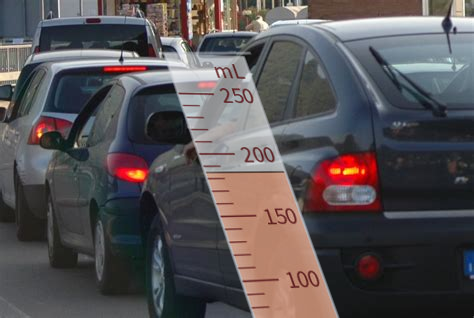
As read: {"value": 185, "unit": "mL"}
